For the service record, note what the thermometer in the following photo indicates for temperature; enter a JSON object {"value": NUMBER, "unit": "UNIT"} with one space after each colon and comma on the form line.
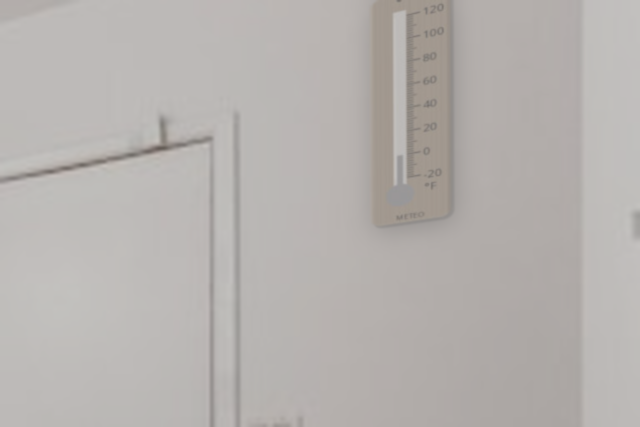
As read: {"value": 0, "unit": "°F"}
